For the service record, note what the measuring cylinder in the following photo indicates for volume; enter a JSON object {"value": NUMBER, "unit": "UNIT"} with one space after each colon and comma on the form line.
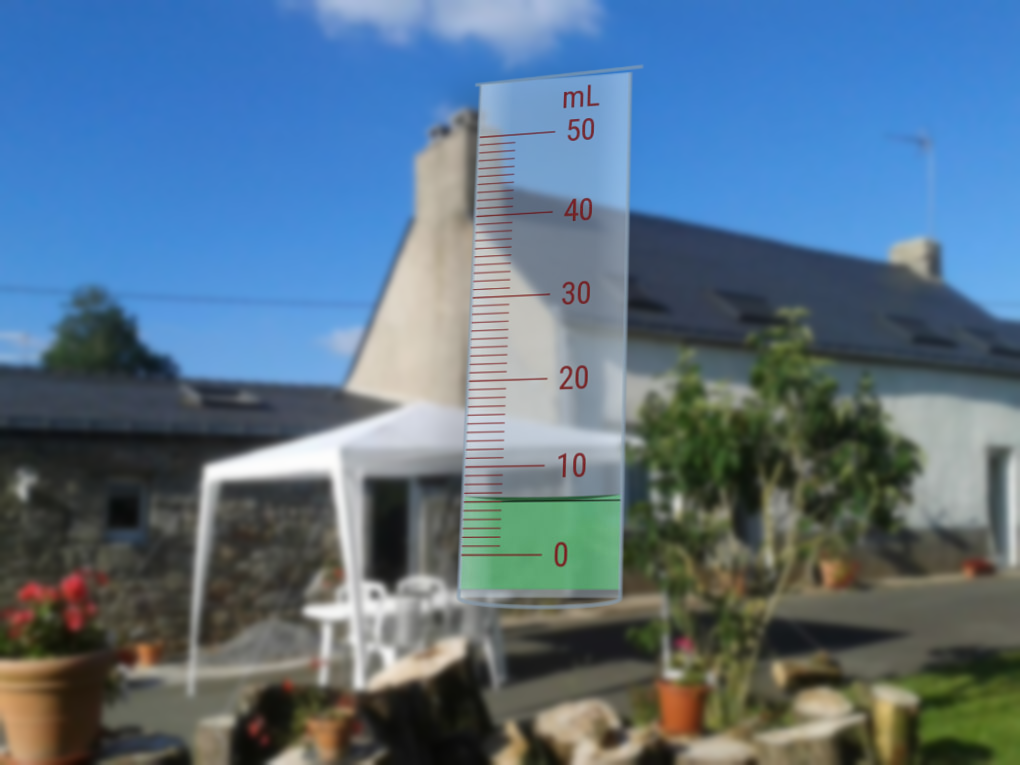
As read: {"value": 6, "unit": "mL"}
